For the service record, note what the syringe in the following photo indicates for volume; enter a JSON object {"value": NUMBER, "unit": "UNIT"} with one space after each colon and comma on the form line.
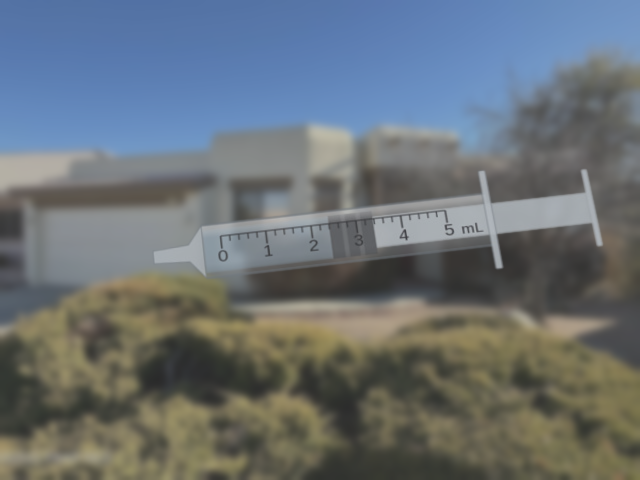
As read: {"value": 2.4, "unit": "mL"}
